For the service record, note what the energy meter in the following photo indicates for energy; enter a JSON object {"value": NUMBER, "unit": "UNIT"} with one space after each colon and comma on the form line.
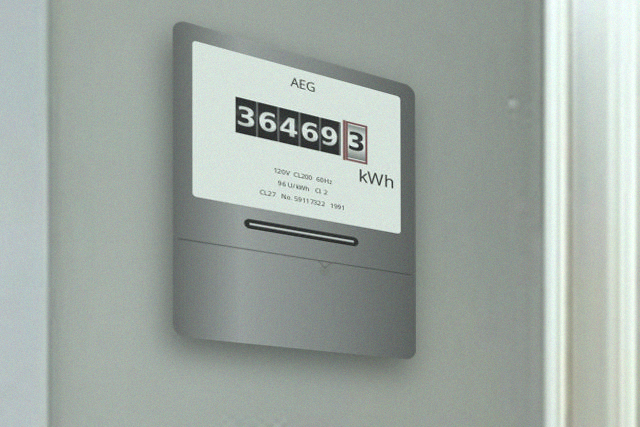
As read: {"value": 36469.3, "unit": "kWh"}
